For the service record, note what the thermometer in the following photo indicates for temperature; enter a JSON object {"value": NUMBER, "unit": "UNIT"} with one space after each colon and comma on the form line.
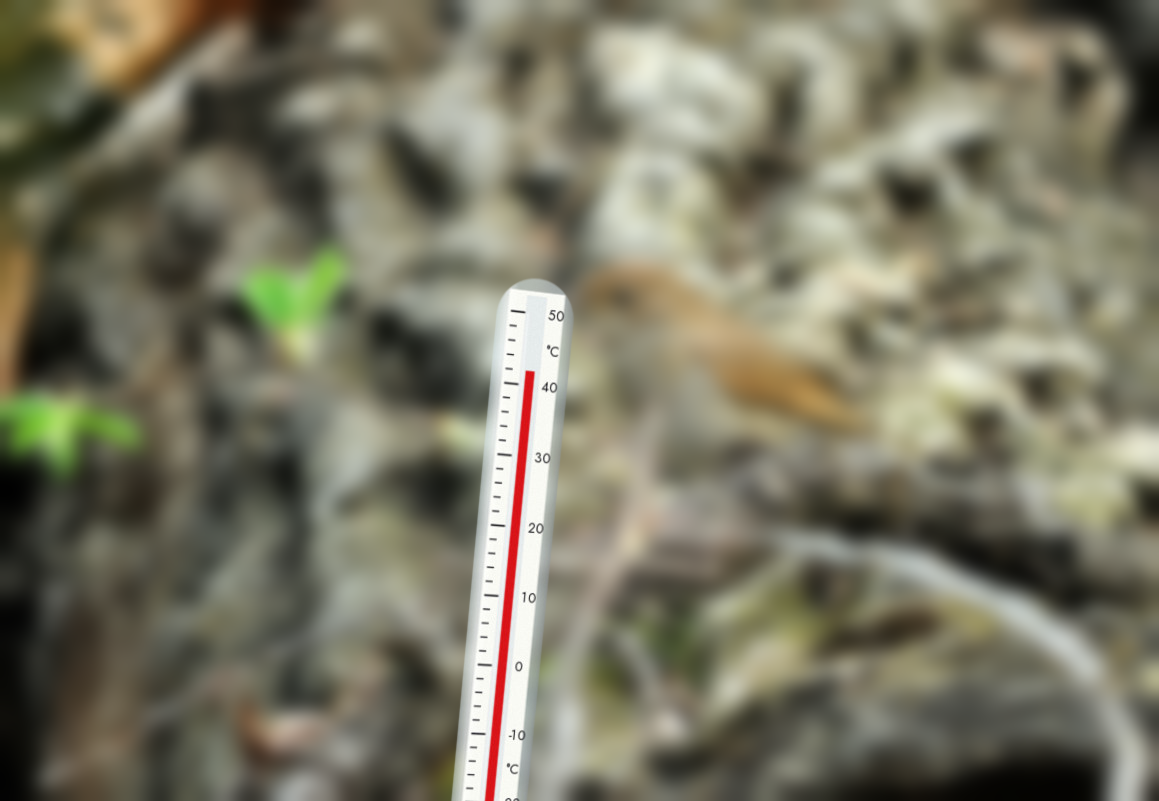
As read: {"value": 42, "unit": "°C"}
